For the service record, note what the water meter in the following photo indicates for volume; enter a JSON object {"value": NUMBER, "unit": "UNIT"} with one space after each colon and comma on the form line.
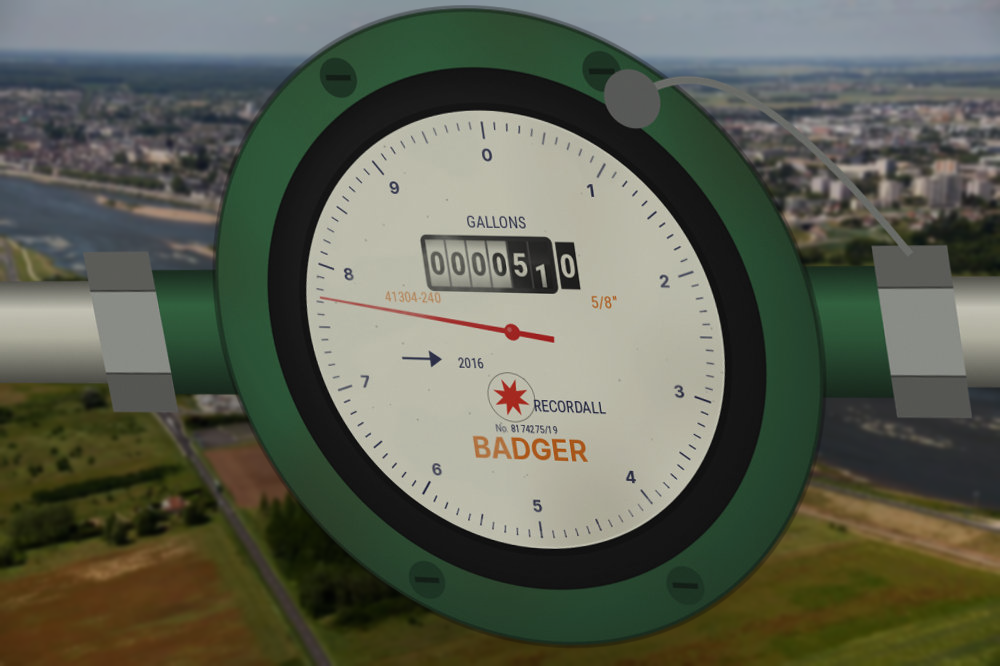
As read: {"value": 507.7, "unit": "gal"}
